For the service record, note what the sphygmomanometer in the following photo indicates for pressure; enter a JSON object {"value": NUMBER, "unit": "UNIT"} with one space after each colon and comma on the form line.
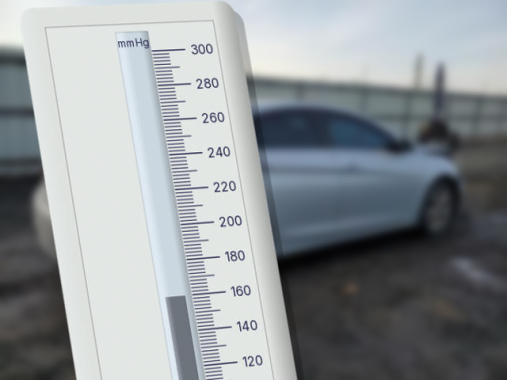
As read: {"value": 160, "unit": "mmHg"}
